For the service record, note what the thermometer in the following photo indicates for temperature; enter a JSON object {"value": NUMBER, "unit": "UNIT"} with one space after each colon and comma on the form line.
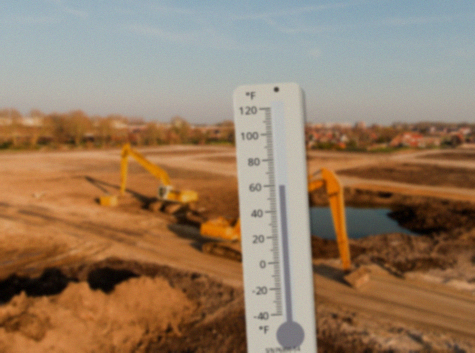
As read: {"value": 60, "unit": "°F"}
